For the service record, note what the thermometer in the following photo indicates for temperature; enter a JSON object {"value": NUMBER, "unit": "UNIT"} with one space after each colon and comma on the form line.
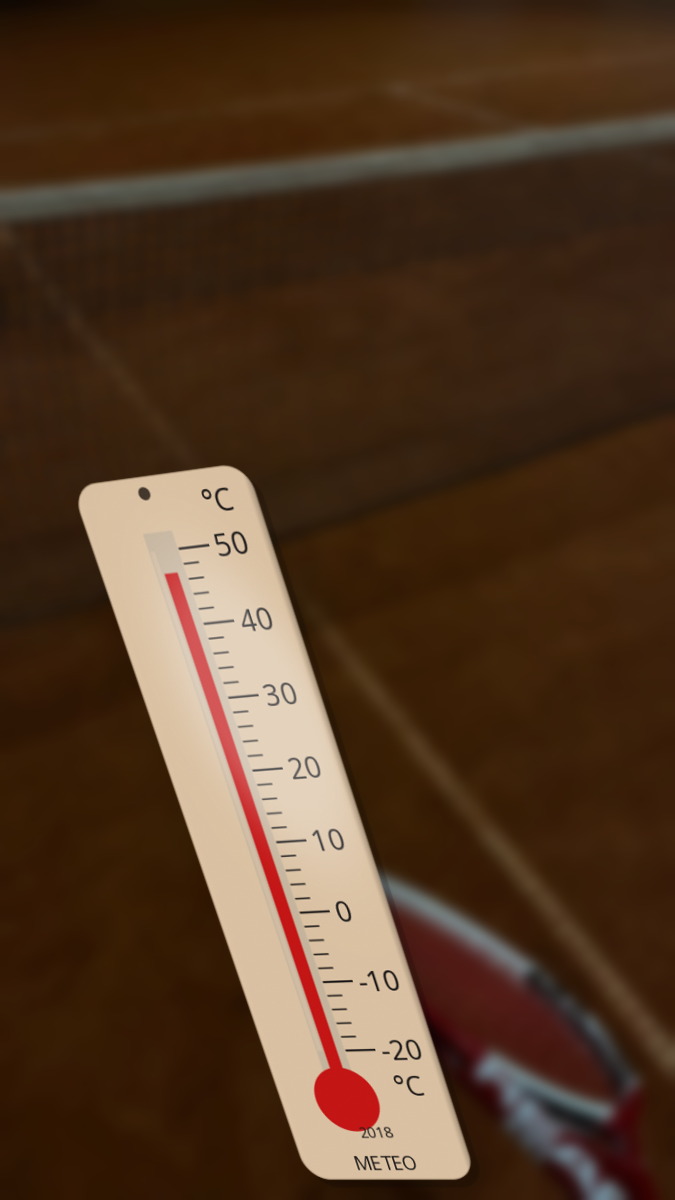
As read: {"value": 47, "unit": "°C"}
